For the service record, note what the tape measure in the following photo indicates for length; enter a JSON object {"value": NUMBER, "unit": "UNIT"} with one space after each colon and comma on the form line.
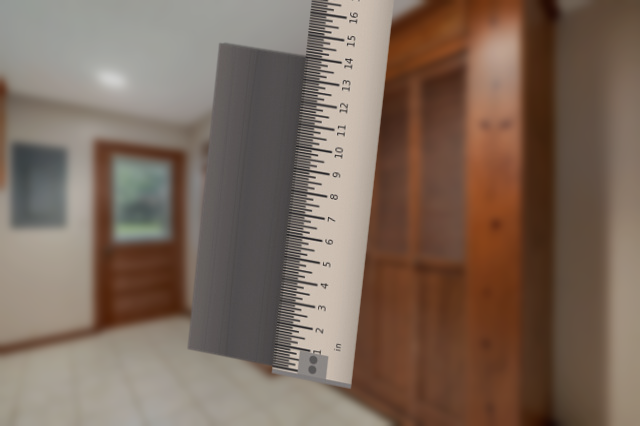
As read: {"value": 14, "unit": "in"}
